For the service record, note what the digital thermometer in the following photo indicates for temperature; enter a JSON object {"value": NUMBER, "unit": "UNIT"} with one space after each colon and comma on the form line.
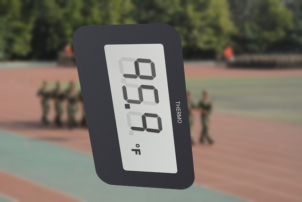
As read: {"value": 95.9, "unit": "°F"}
